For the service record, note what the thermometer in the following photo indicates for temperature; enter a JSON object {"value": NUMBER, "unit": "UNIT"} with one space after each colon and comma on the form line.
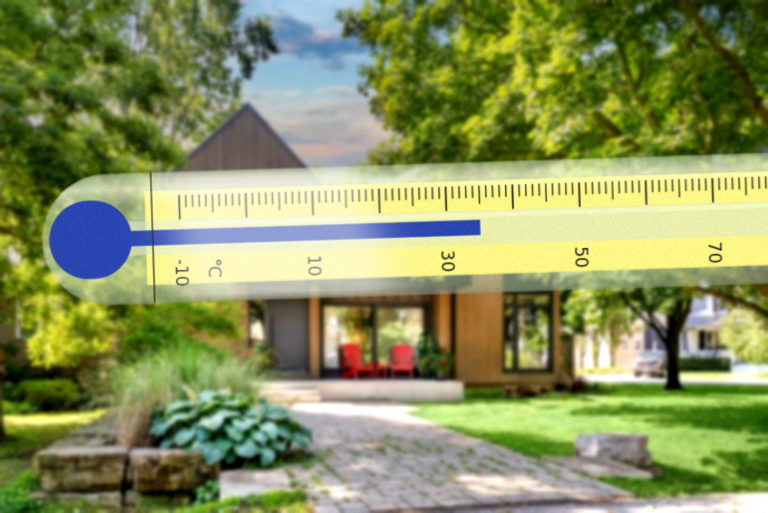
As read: {"value": 35, "unit": "°C"}
